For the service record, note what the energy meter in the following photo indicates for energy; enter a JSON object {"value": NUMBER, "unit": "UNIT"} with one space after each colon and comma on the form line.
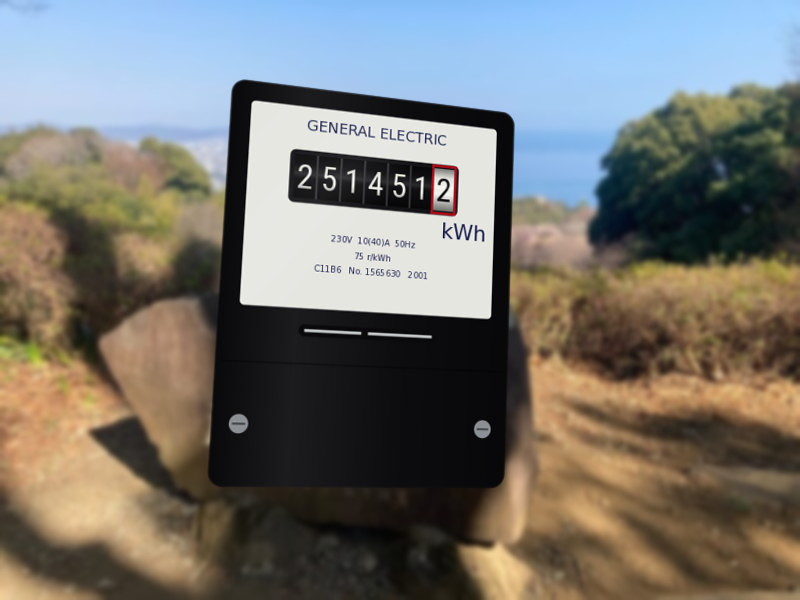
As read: {"value": 251451.2, "unit": "kWh"}
